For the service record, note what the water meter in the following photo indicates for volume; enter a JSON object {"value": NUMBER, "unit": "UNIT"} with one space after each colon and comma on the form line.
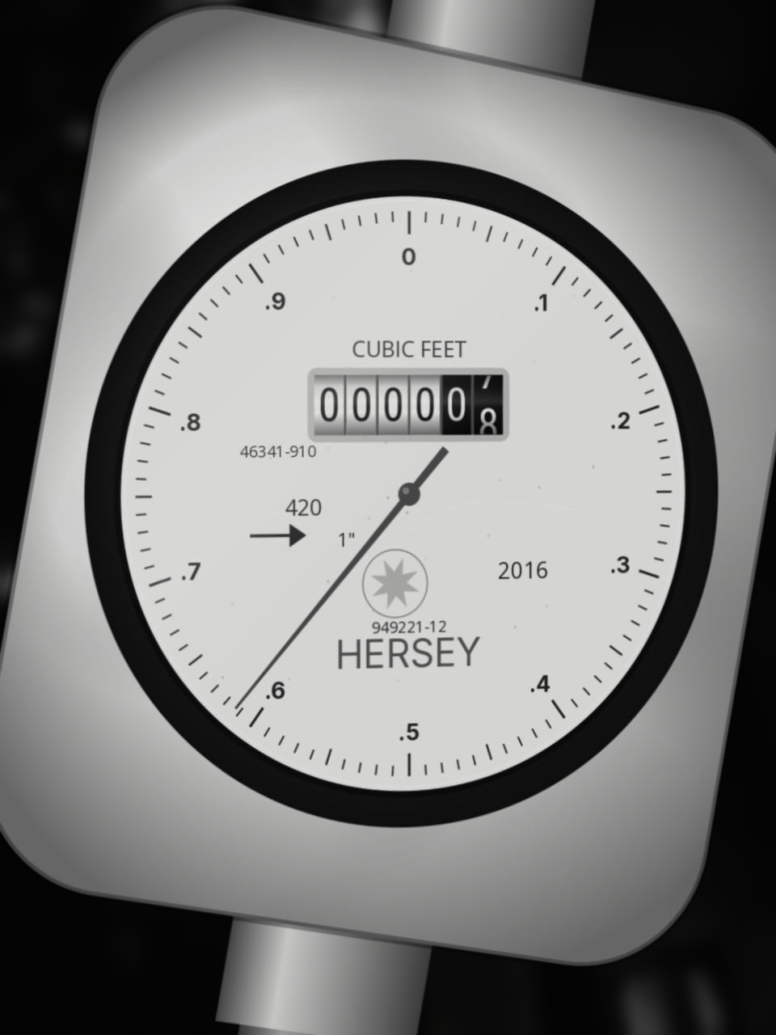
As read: {"value": 7.61, "unit": "ft³"}
